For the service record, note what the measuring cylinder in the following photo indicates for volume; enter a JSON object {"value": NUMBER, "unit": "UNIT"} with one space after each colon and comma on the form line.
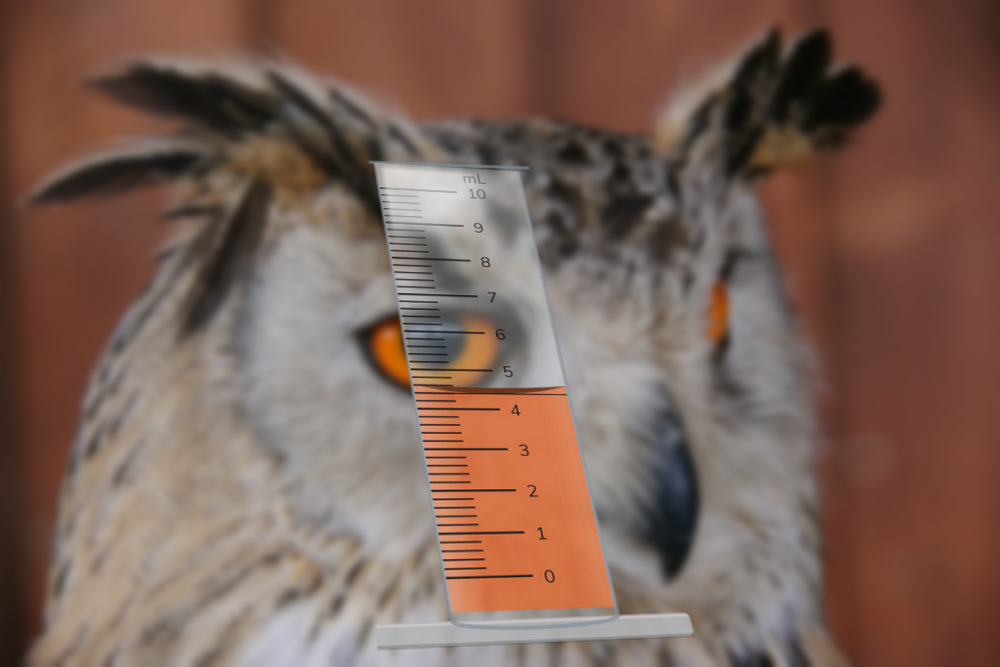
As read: {"value": 4.4, "unit": "mL"}
